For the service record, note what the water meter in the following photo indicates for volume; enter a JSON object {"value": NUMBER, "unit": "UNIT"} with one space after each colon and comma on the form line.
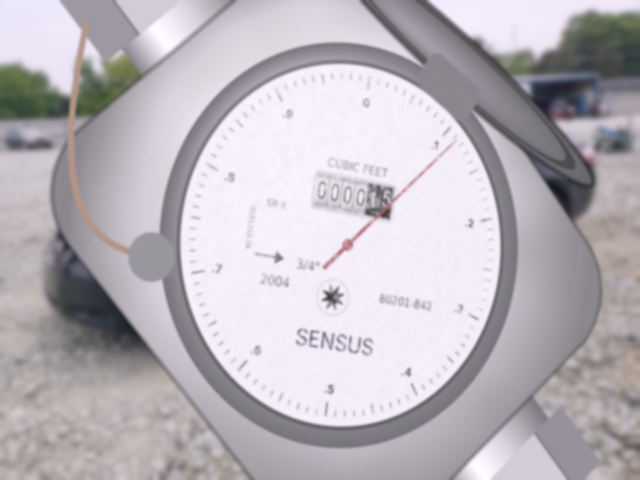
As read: {"value": 15.11, "unit": "ft³"}
